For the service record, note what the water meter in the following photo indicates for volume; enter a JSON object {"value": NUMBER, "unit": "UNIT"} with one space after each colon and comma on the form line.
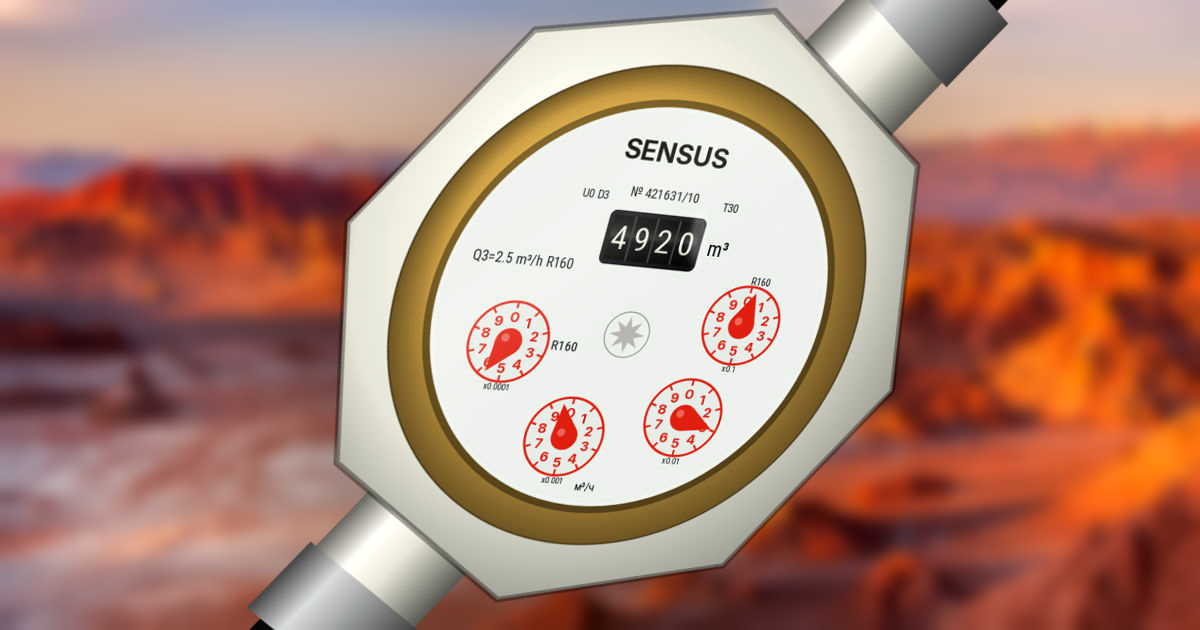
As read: {"value": 4920.0295, "unit": "m³"}
